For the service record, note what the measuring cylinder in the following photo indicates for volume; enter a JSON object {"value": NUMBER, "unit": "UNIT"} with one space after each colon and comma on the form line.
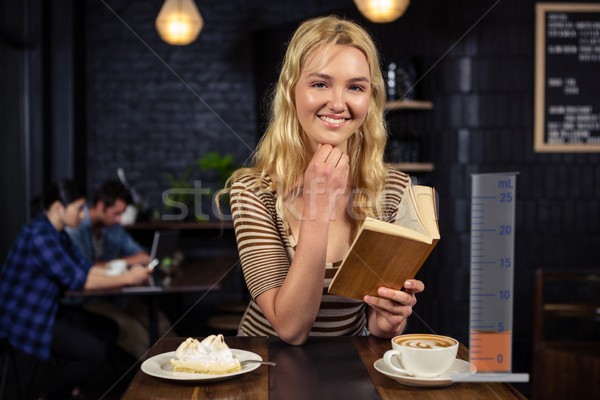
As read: {"value": 4, "unit": "mL"}
